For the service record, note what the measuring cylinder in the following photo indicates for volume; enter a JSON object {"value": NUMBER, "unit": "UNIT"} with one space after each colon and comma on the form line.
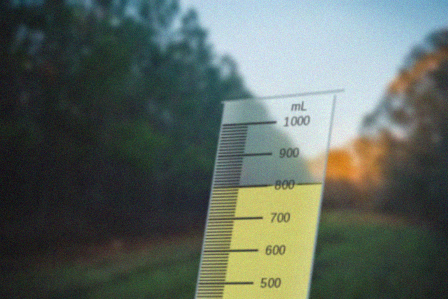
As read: {"value": 800, "unit": "mL"}
